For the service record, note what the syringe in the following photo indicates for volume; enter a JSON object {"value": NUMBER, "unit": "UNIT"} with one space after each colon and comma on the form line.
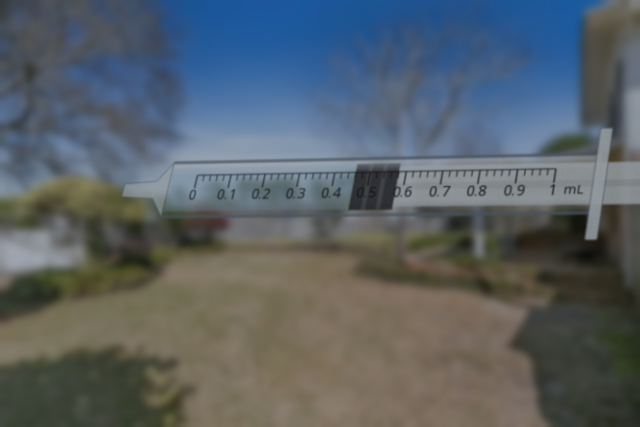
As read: {"value": 0.46, "unit": "mL"}
